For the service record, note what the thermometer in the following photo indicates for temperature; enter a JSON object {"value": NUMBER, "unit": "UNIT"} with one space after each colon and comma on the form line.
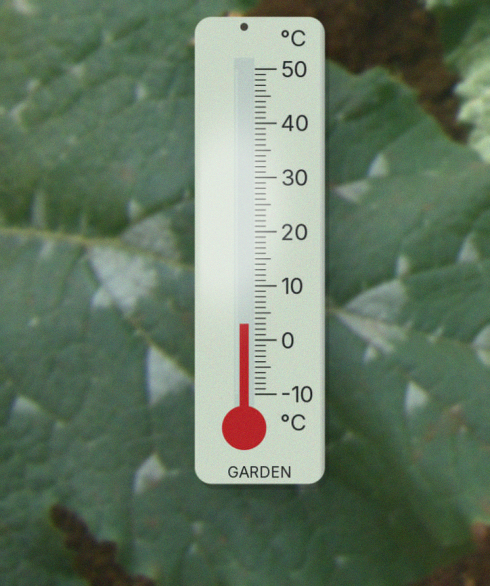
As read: {"value": 3, "unit": "°C"}
